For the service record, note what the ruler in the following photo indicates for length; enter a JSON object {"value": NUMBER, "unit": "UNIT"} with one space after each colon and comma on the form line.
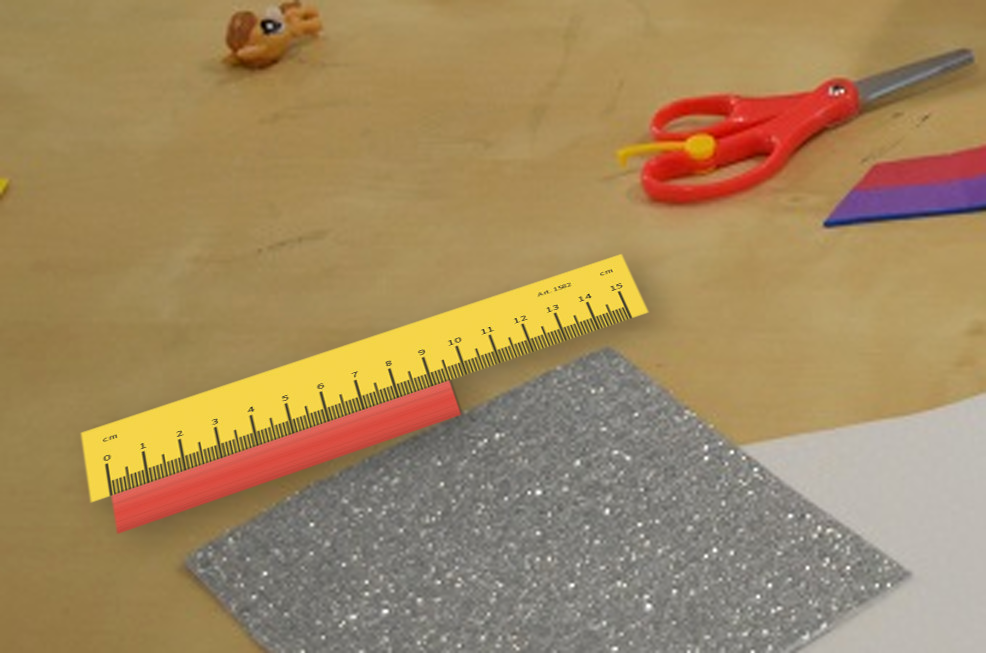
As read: {"value": 9.5, "unit": "cm"}
